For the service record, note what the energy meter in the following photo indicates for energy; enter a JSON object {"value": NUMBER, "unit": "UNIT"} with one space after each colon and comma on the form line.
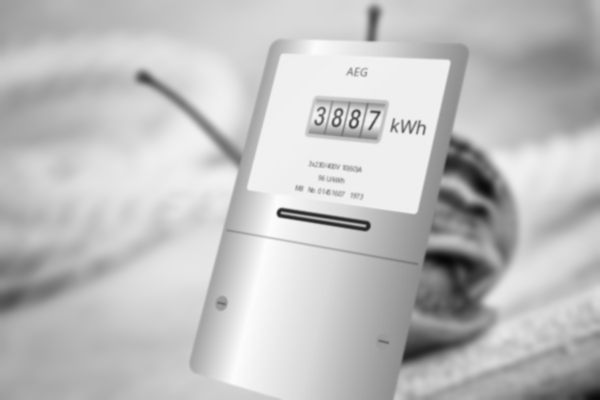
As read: {"value": 3887, "unit": "kWh"}
